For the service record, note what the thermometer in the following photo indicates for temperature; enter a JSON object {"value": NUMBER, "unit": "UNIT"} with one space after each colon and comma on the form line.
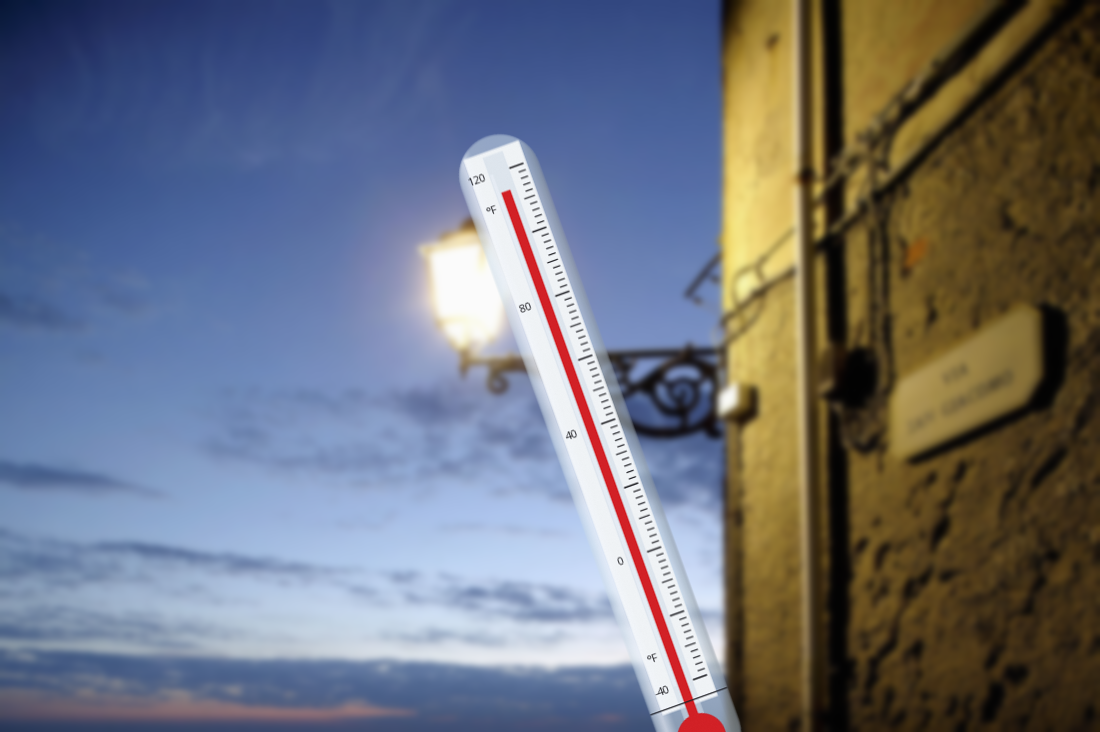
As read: {"value": 114, "unit": "°F"}
